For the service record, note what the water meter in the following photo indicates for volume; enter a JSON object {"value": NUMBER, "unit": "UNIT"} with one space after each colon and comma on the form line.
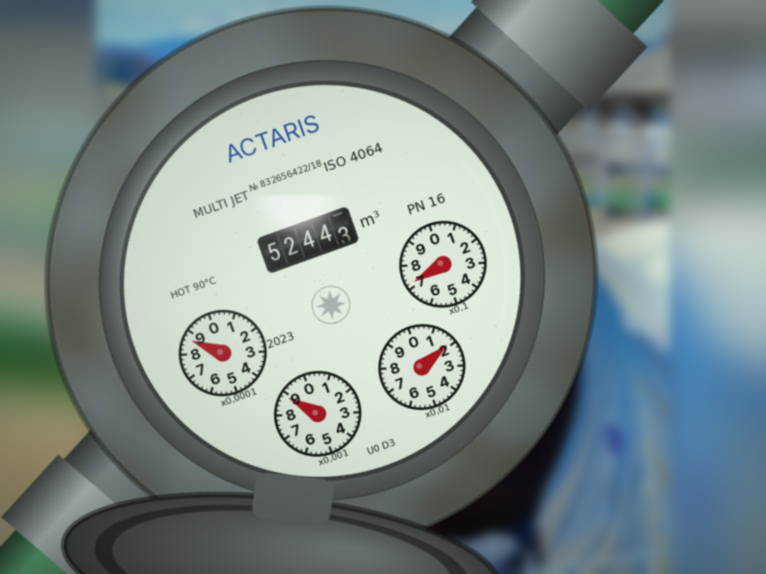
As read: {"value": 52442.7188, "unit": "m³"}
